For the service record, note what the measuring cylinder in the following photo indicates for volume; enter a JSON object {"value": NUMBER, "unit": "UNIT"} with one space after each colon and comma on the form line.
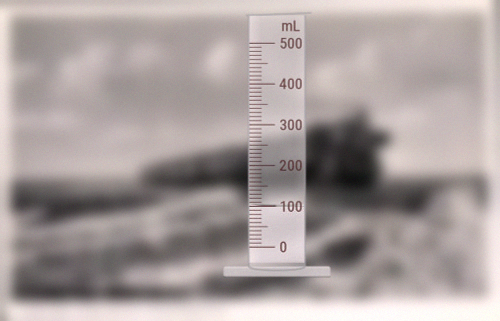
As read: {"value": 100, "unit": "mL"}
